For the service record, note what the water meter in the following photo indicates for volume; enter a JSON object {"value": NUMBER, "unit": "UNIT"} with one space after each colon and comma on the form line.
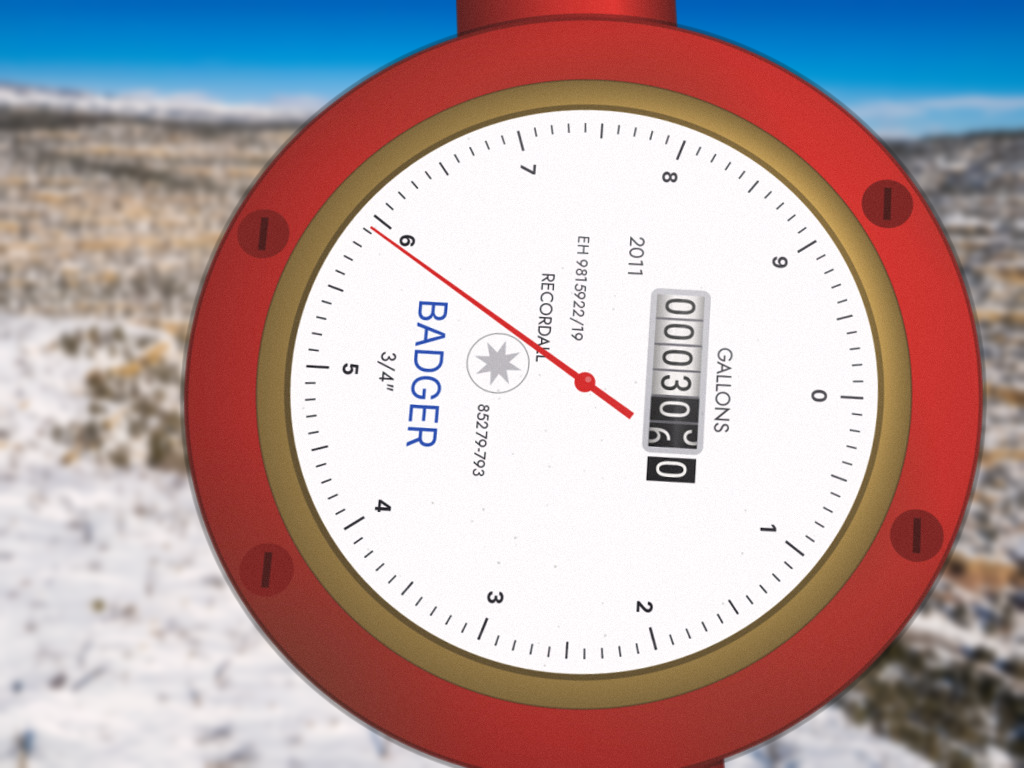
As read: {"value": 3055.9, "unit": "gal"}
